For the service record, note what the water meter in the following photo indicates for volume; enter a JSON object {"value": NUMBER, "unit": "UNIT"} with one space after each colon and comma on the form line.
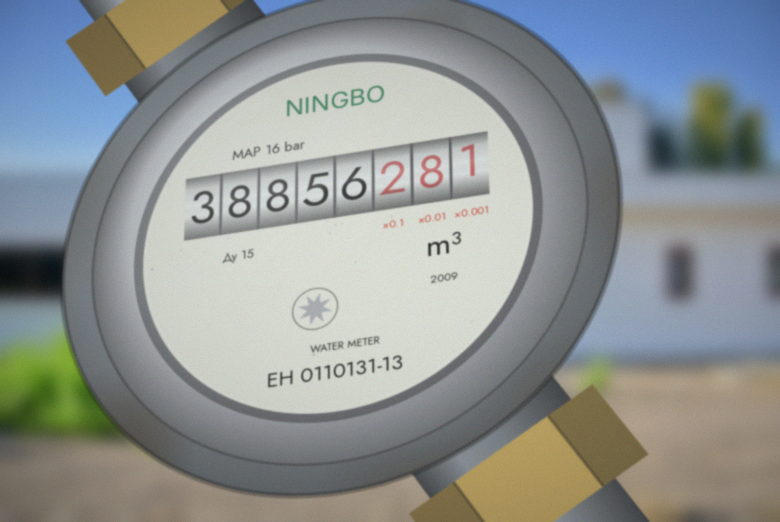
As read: {"value": 38856.281, "unit": "m³"}
